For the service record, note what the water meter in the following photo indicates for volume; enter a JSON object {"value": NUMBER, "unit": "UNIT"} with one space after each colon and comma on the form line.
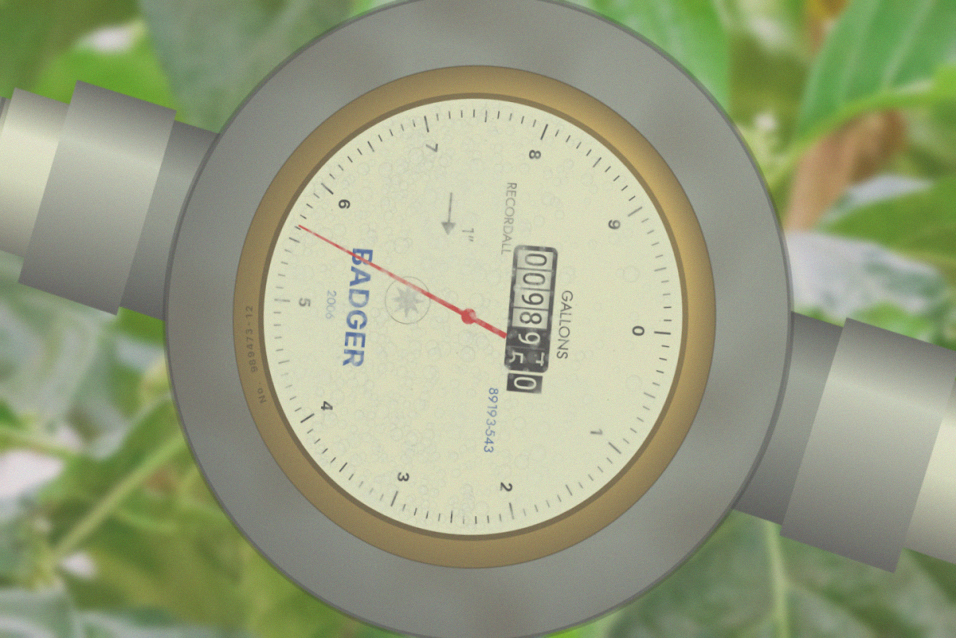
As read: {"value": 98945.6, "unit": "gal"}
